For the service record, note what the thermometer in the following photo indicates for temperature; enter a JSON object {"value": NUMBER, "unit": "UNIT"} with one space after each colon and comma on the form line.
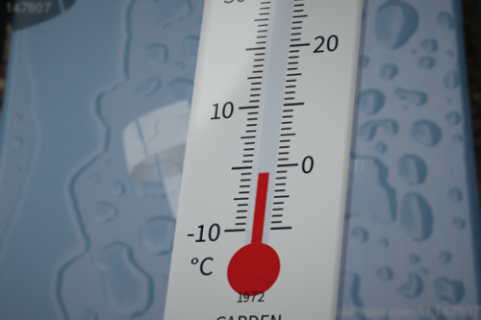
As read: {"value": -1, "unit": "°C"}
